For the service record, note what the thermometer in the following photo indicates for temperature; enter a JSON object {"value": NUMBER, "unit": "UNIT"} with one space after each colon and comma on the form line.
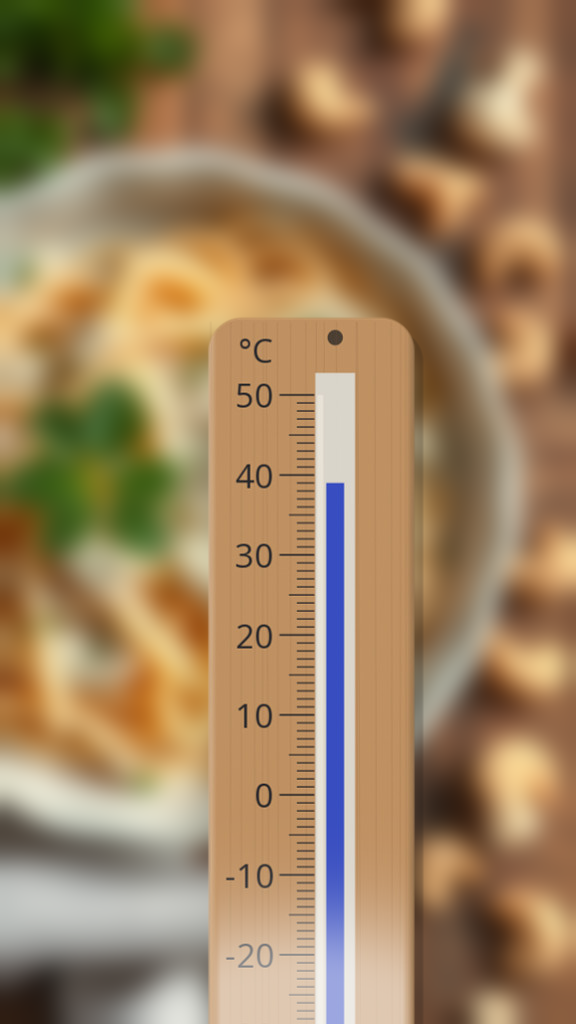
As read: {"value": 39, "unit": "°C"}
